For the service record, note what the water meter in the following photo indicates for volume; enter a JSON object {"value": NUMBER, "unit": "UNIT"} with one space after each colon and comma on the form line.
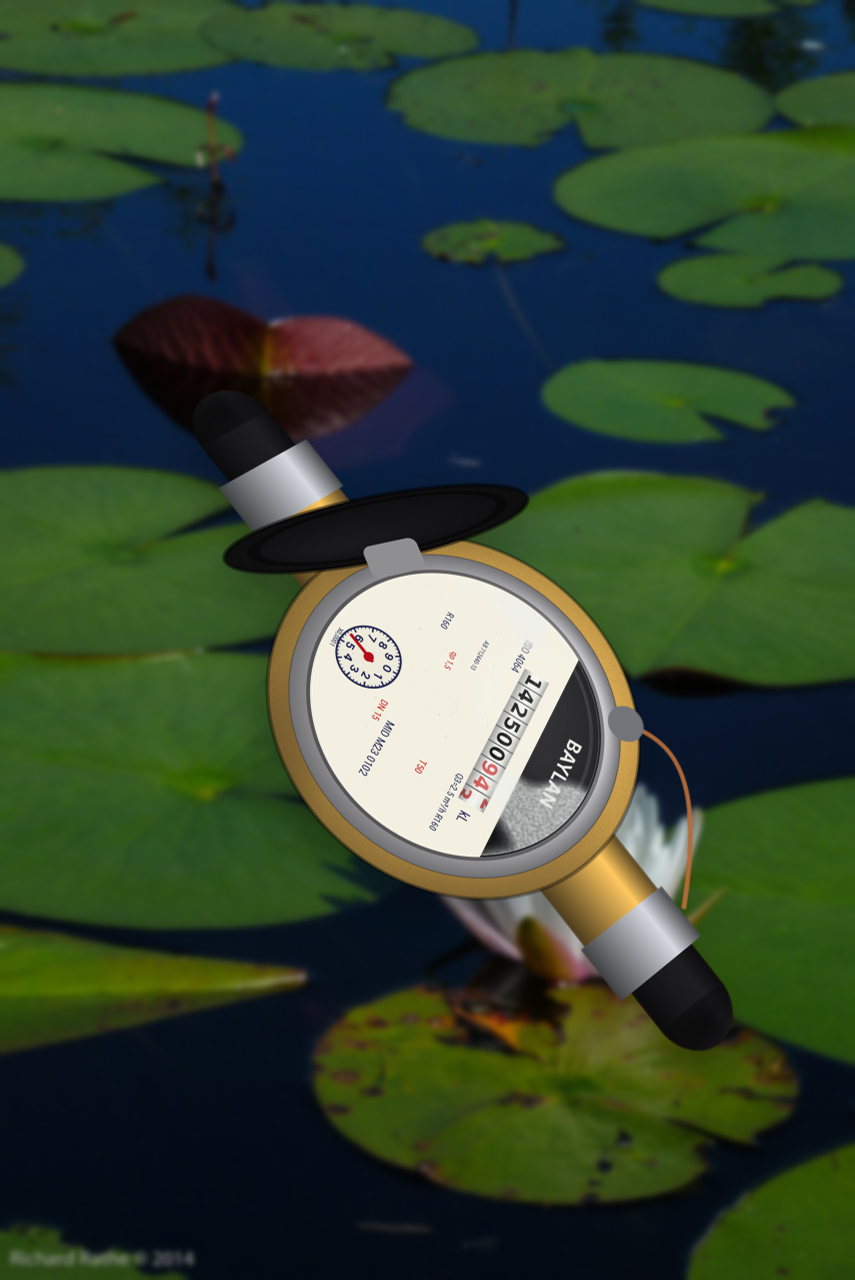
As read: {"value": 142500.9425, "unit": "kL"}
